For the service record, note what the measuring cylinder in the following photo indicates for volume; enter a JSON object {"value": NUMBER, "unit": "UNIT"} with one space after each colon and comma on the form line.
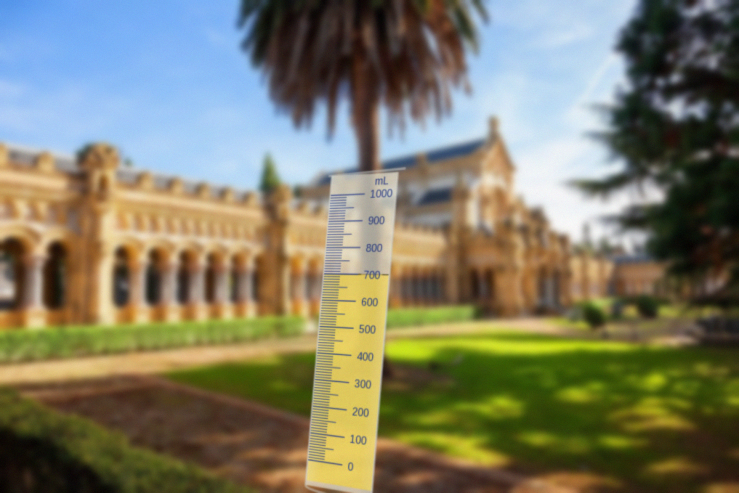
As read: {"value": 700, "unit": "mL"}
